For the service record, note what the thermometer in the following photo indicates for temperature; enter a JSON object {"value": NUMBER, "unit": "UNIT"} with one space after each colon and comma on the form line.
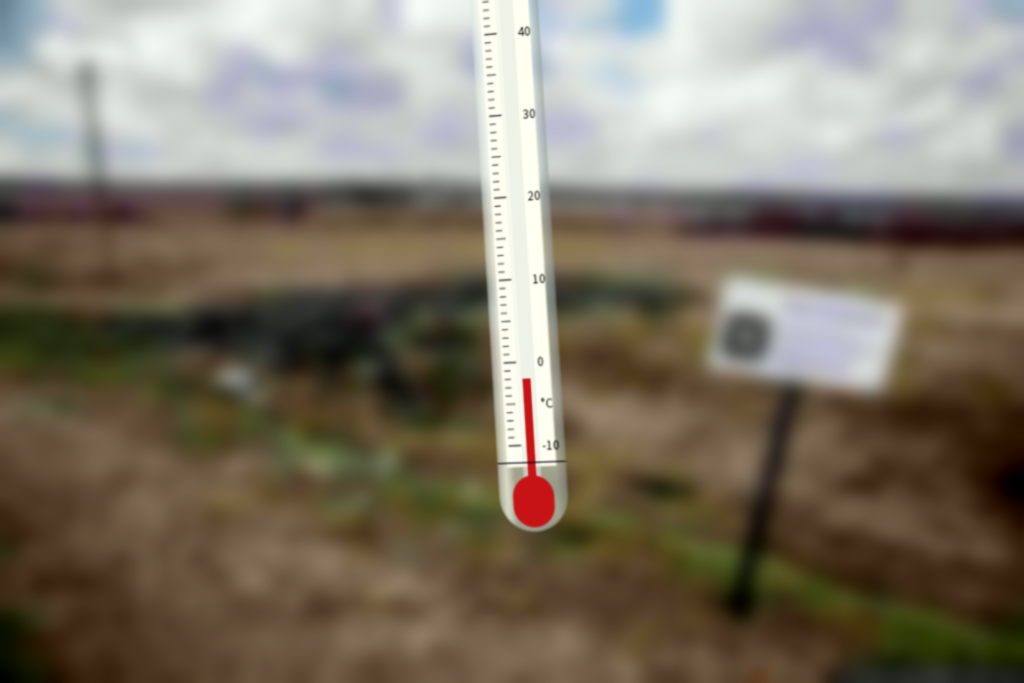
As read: {"value": -2, "unit": "°C"}
